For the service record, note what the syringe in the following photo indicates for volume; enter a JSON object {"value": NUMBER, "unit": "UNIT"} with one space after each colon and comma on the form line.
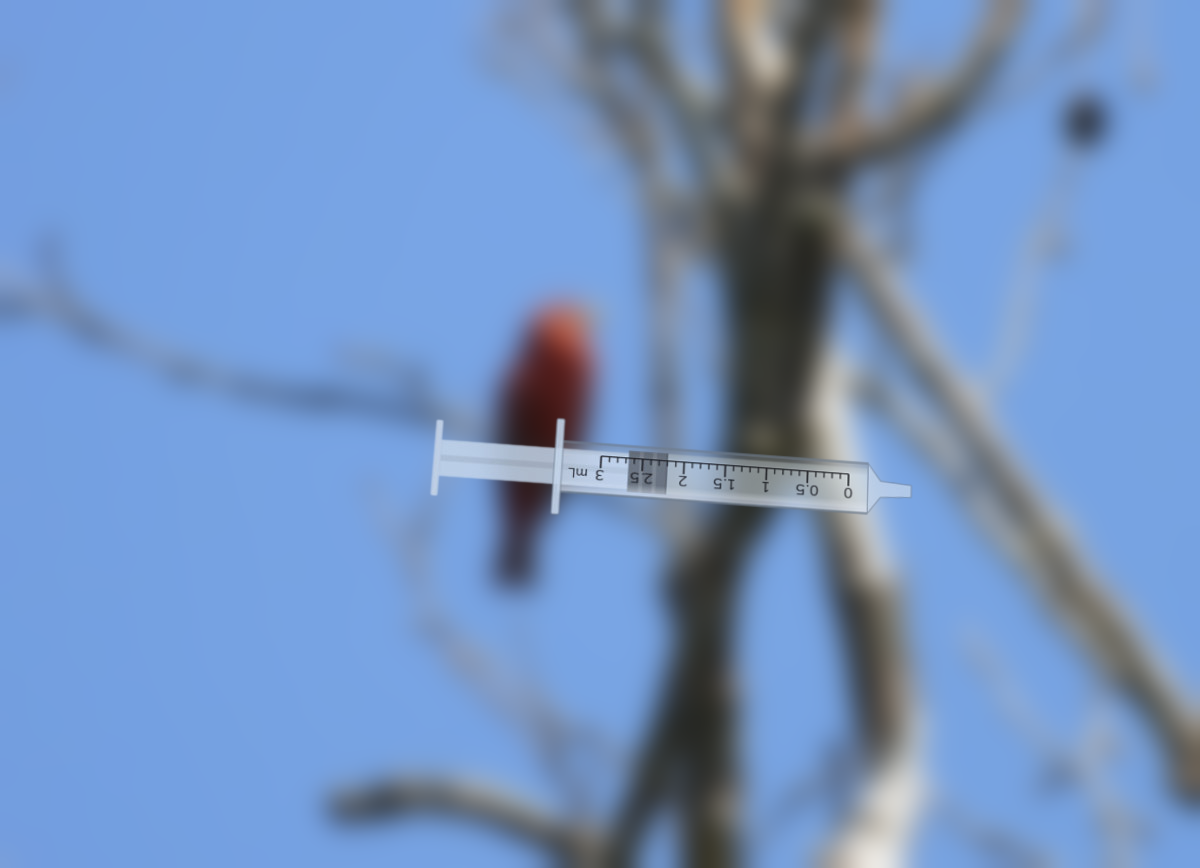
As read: {"value": 2.2, "unit": "mL"}
